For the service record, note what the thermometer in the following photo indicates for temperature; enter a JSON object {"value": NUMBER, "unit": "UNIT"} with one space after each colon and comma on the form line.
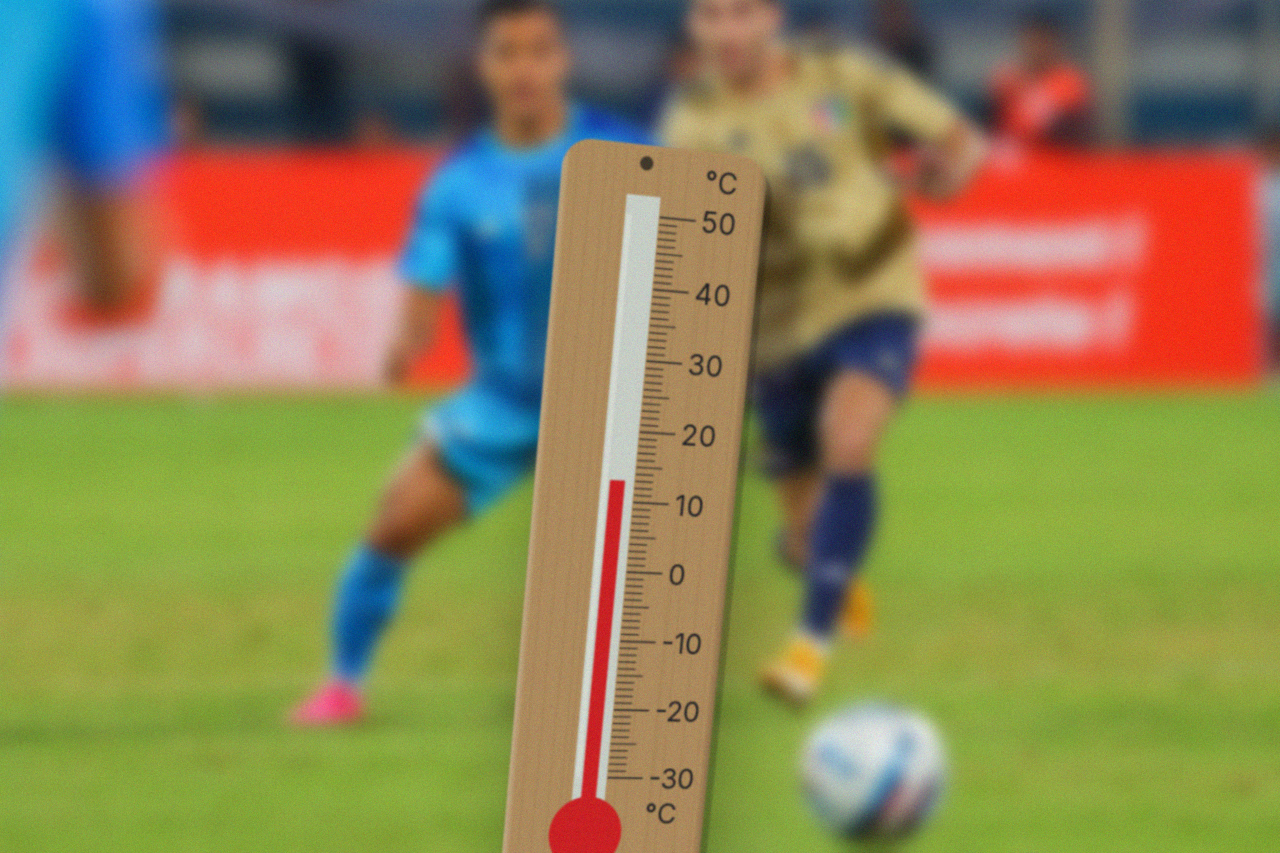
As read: {"value": 13, "unit": "°C"}
